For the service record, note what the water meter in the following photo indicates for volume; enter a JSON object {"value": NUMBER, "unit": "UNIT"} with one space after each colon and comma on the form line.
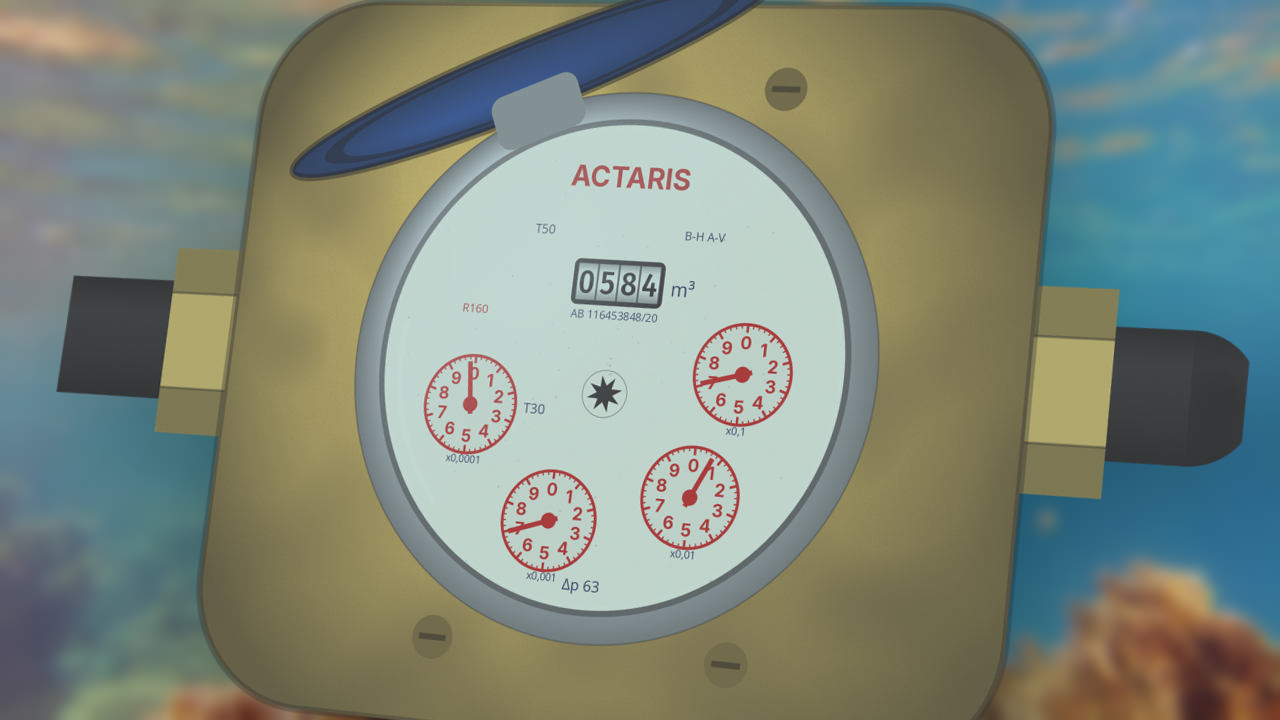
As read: {"value": 584.7069, "unit": "m³"}
